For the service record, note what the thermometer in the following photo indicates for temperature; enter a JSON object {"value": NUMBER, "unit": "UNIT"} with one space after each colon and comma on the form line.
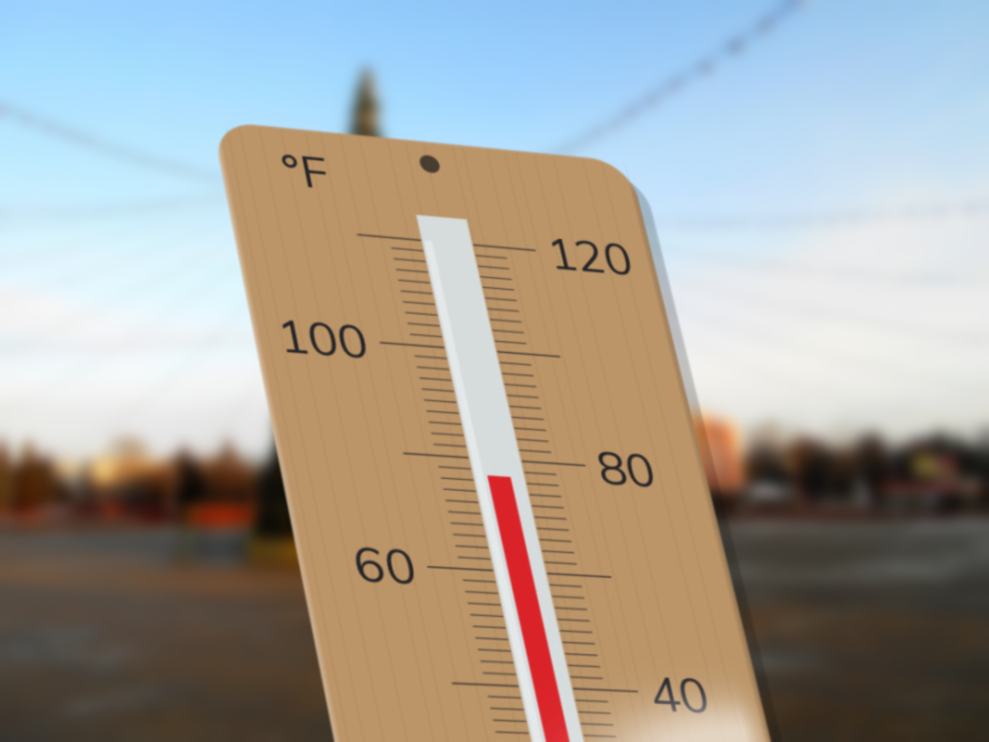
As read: {"value": 77, "unit": "°F"}
